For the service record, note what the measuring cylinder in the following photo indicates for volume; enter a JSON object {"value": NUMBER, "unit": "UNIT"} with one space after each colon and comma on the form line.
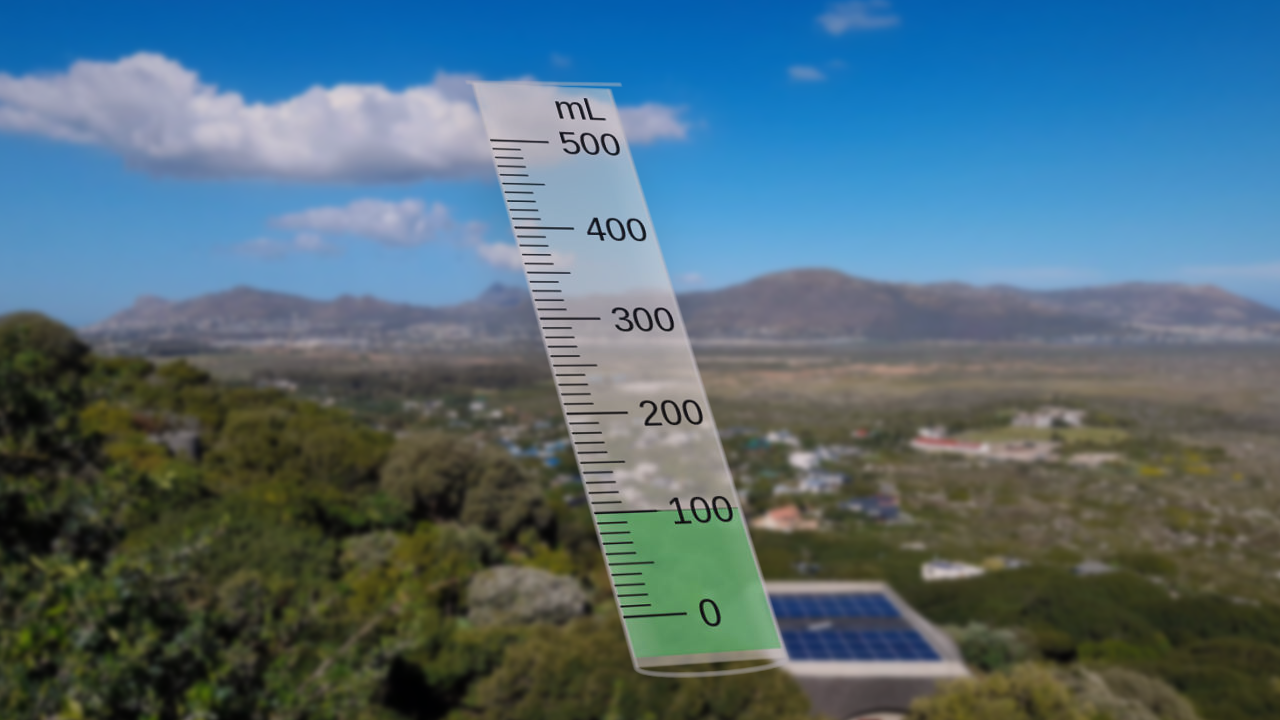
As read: {"value": 100, "unit": "mL"}
